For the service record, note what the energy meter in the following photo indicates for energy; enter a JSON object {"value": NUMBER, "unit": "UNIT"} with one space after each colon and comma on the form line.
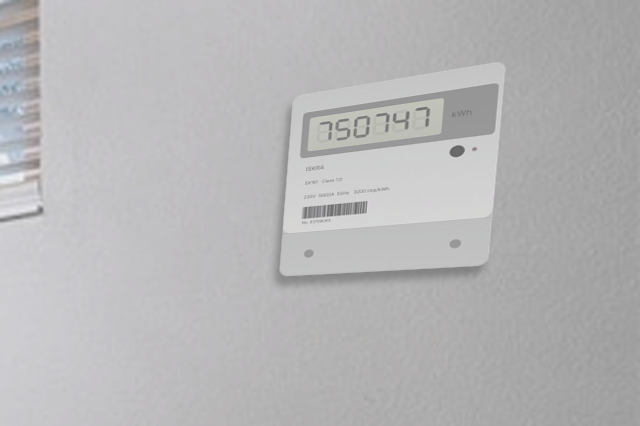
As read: {"value": 750747, "unit": "kWh"}
